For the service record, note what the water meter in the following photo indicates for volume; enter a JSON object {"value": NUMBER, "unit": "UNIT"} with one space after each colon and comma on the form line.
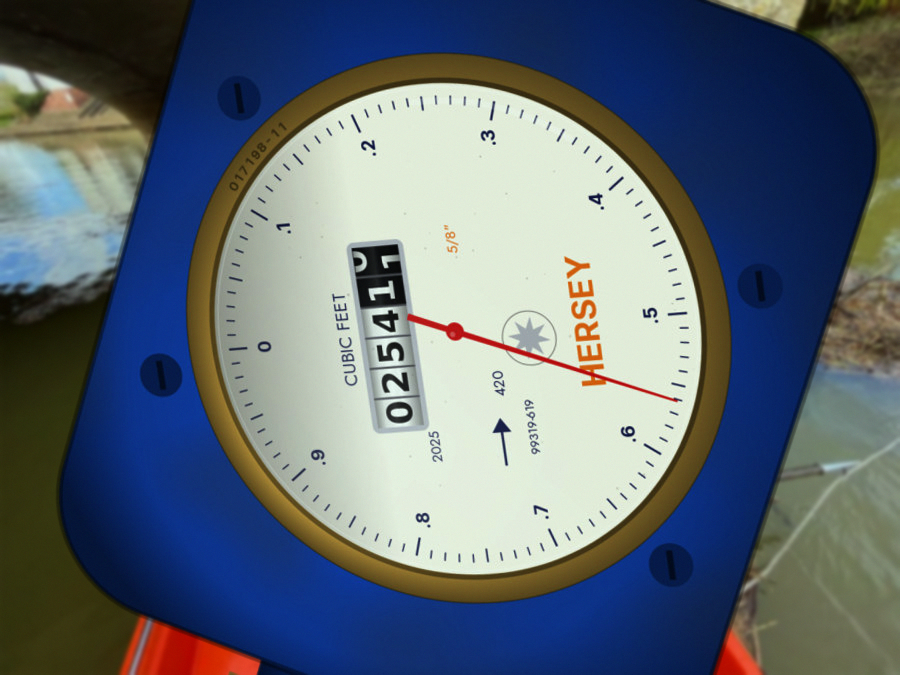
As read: {"value": 25410.56, "unit": "ft³"}
